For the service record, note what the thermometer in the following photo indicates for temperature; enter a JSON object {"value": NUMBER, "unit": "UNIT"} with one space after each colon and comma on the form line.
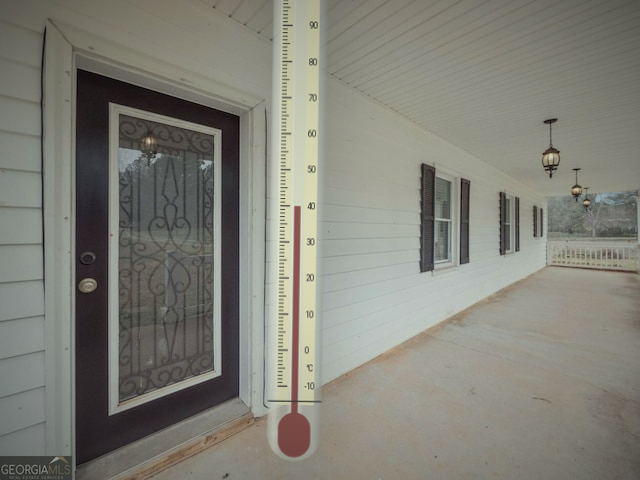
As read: {"value": 40, "unit": "°C"}
